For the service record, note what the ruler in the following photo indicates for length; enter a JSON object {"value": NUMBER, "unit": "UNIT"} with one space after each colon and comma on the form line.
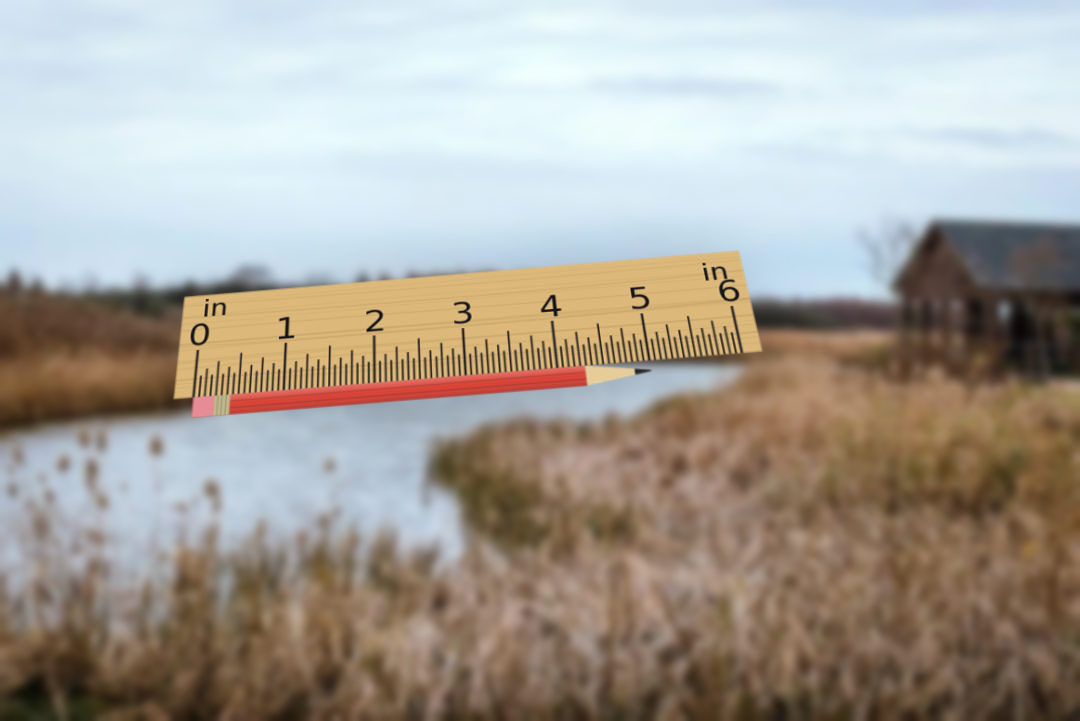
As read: {"value": 5, "unit": "in"}
